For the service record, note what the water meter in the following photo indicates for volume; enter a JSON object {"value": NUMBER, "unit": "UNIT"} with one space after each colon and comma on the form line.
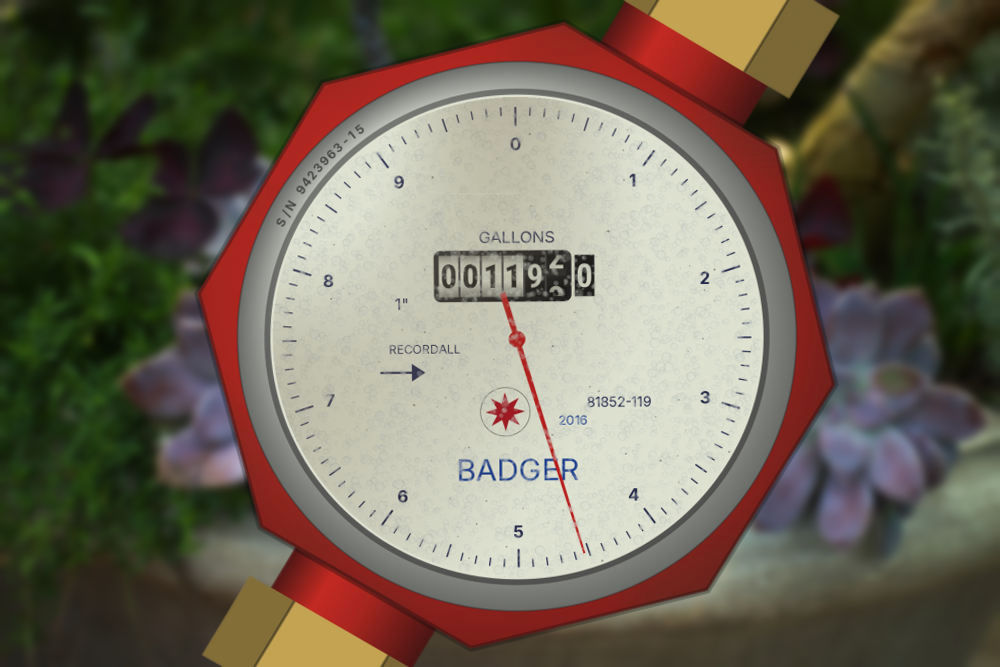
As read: {"value": 11924.5, "unit": "gal"}
